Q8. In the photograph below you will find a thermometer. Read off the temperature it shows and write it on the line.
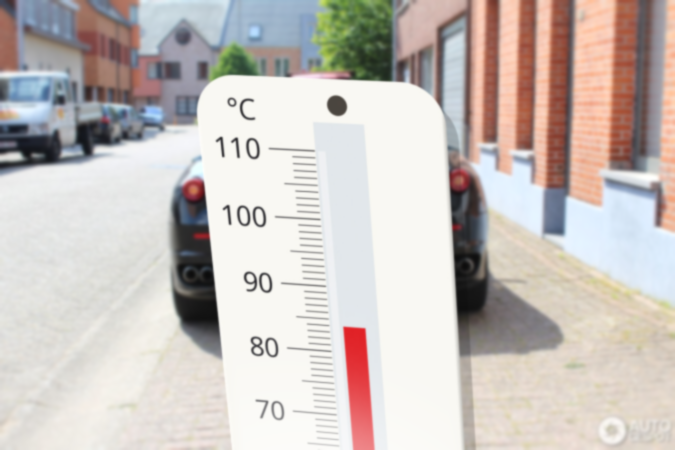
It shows 84 °C
